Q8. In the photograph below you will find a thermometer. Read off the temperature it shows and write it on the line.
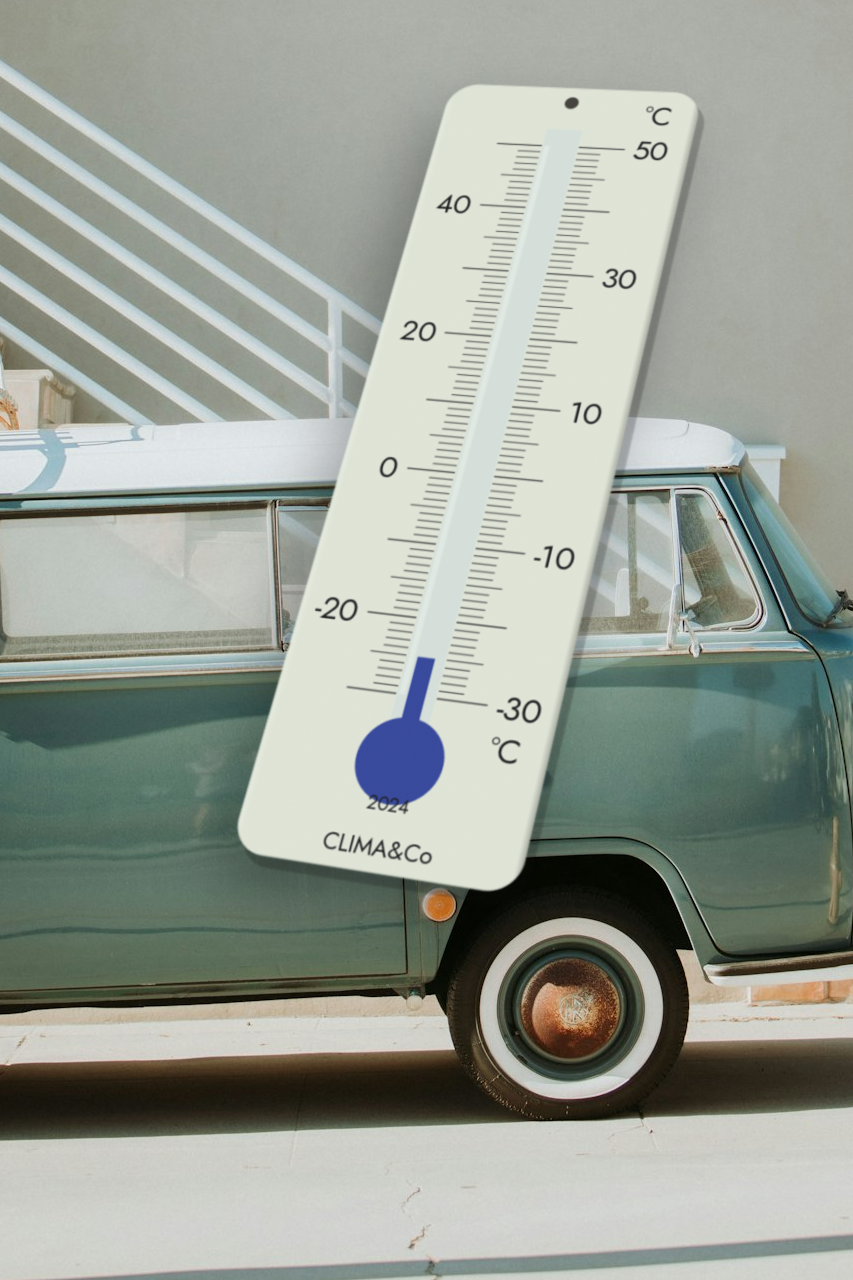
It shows -25 °C
